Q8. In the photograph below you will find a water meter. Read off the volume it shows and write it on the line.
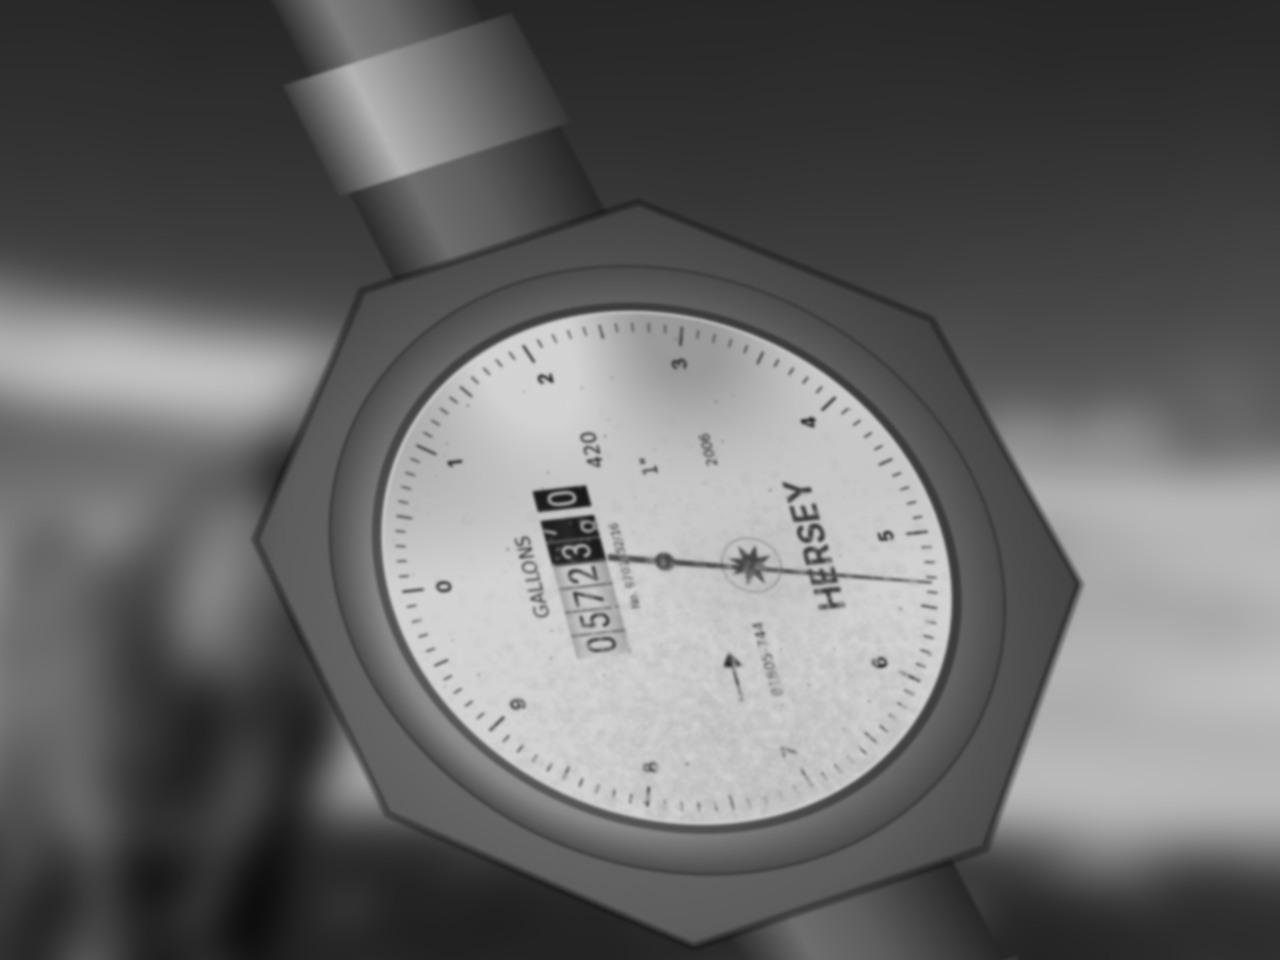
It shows 572375.3 gal
